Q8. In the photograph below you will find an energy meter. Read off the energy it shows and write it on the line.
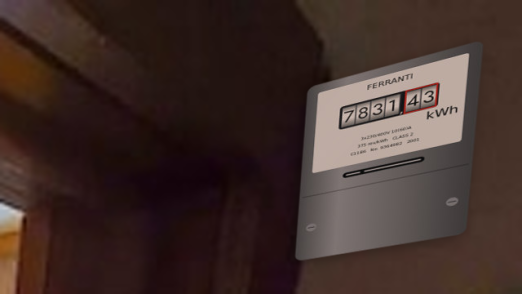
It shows 7831.43 kWh
